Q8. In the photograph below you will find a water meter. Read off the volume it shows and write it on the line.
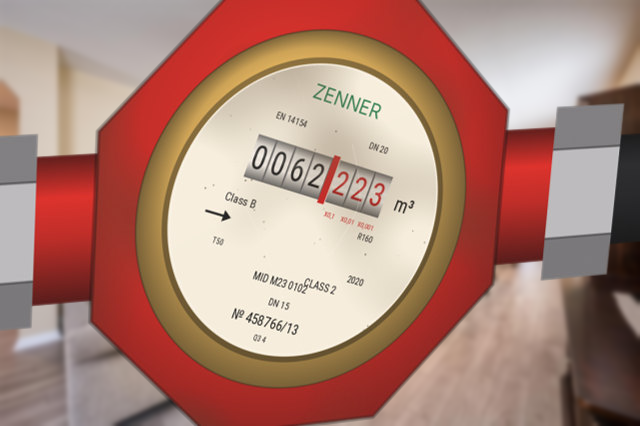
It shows 62.223 m³
